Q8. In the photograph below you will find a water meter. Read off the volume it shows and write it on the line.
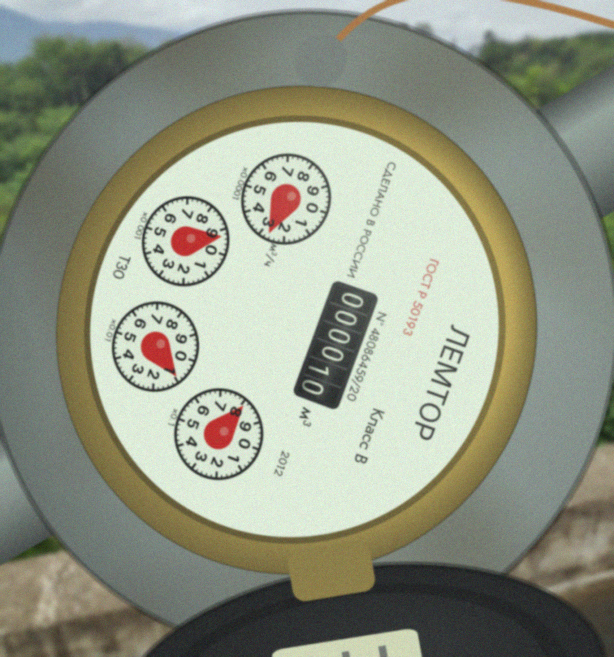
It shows 9.8092 m³
